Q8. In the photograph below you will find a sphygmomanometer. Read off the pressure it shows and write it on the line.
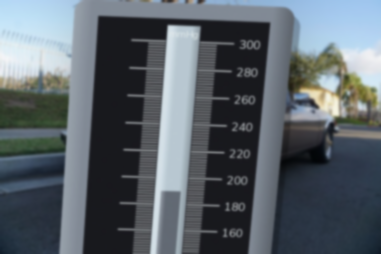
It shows 190 mmHg
